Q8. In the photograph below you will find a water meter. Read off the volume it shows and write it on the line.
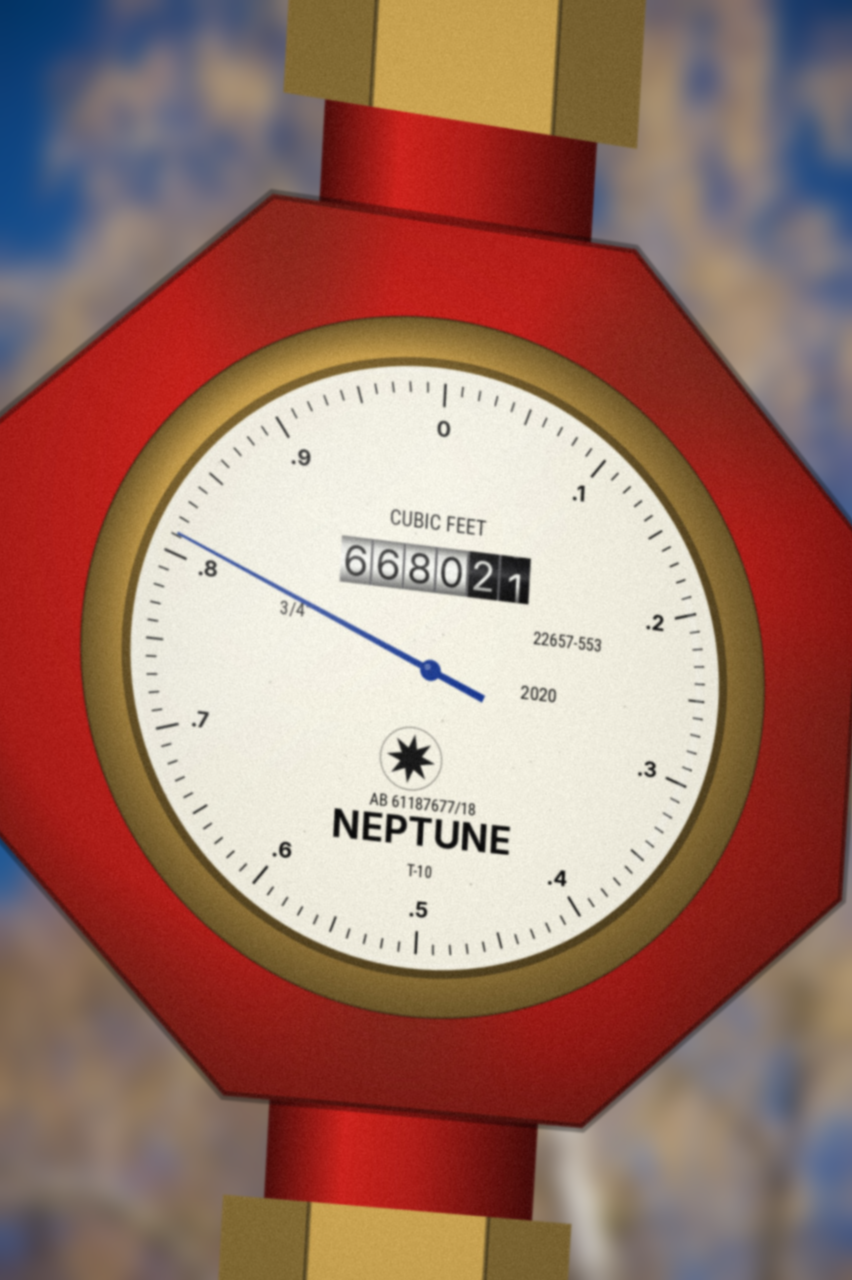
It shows 668020.81 ft³
